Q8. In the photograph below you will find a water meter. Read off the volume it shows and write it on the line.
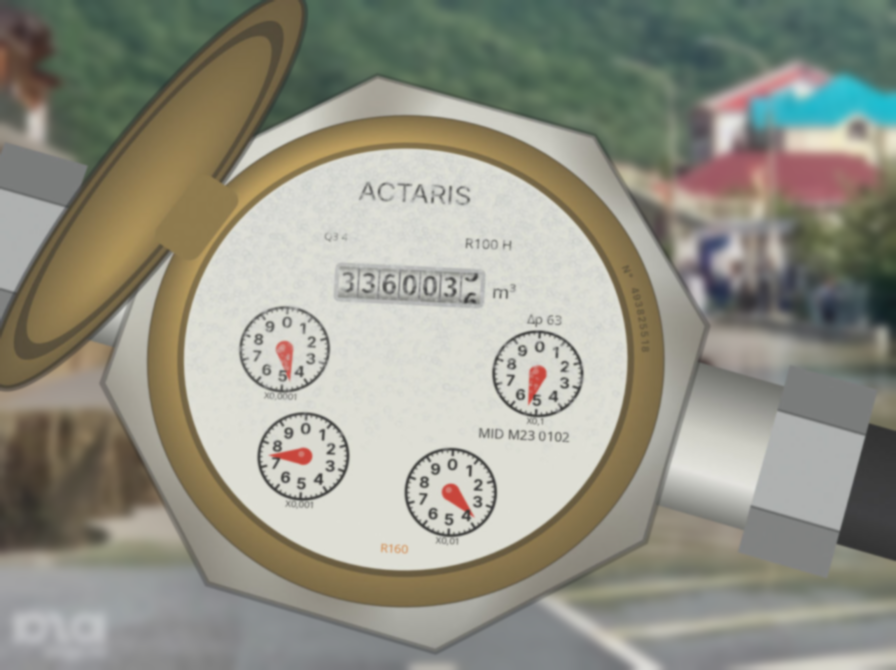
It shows 3360035.5374 m³
